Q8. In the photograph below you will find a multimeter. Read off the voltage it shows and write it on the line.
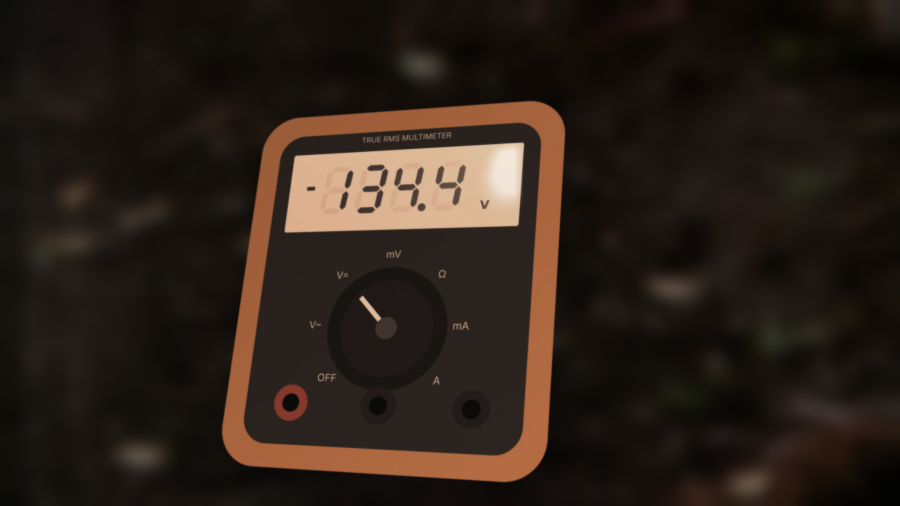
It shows -134.4 V
